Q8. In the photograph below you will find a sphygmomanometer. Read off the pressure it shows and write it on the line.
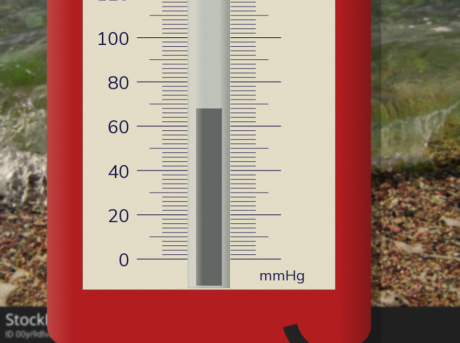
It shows 68 mmHg
